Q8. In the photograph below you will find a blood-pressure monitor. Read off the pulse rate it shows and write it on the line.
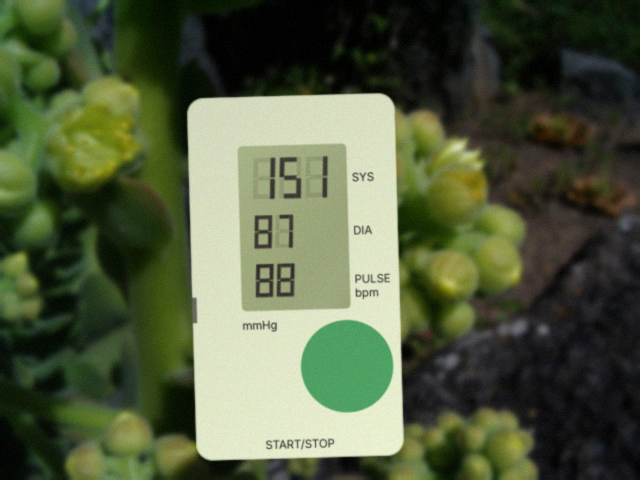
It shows 88 bpm
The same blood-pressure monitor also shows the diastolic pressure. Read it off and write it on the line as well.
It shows 87 mmHg
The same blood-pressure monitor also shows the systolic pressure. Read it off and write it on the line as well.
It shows 151 mmHg
